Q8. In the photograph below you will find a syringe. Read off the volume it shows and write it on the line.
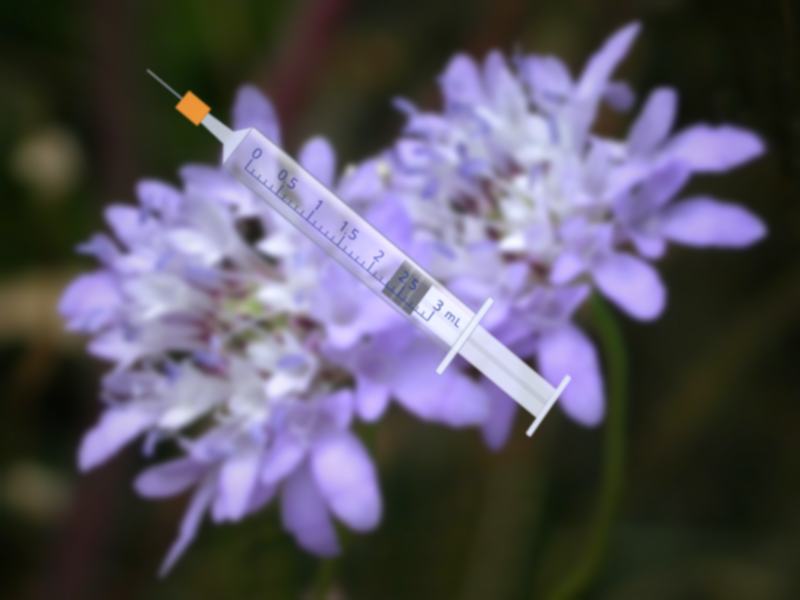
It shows 2.3 mL
